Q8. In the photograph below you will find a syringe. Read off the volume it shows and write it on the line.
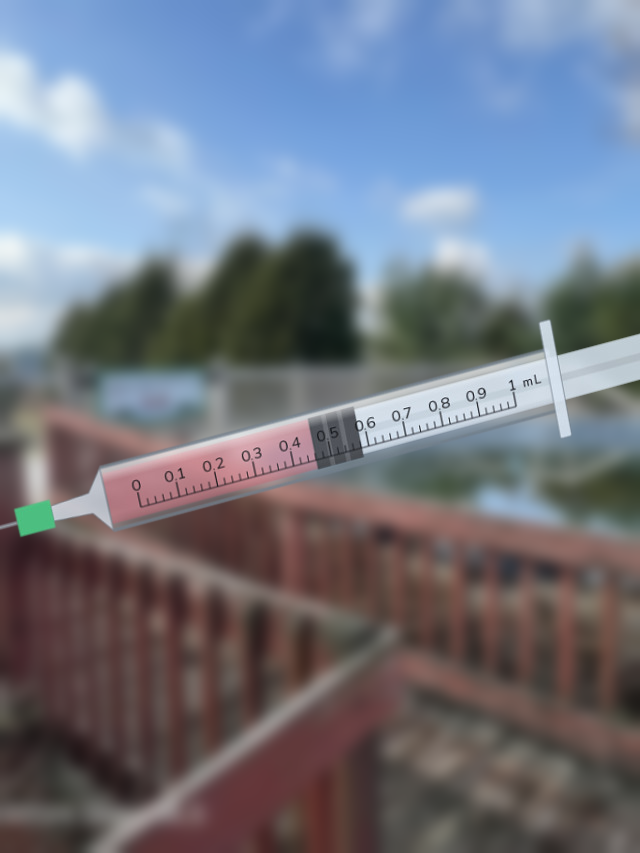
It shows 0.46 mL
